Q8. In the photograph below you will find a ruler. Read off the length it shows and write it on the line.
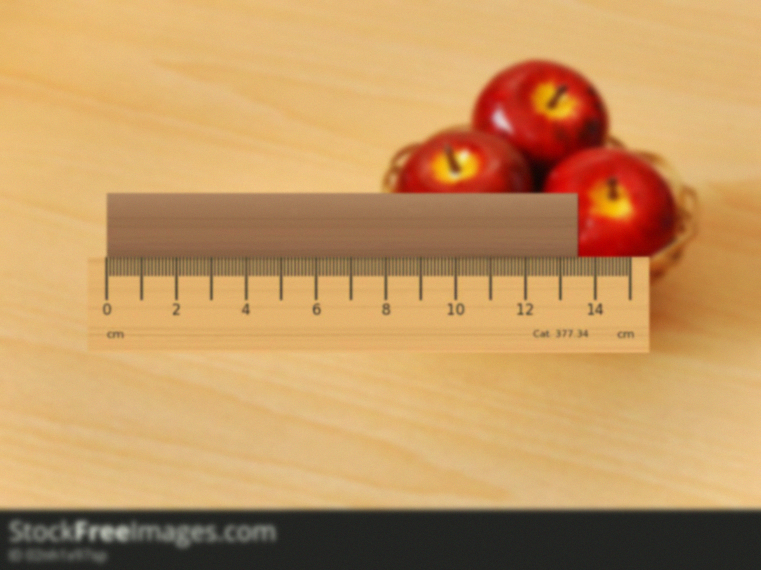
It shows 13.5 cm
